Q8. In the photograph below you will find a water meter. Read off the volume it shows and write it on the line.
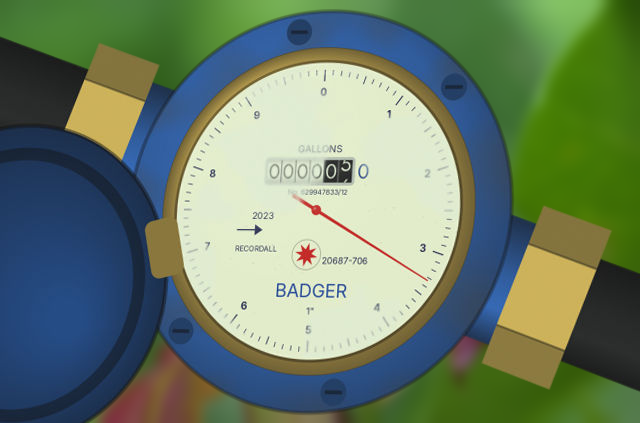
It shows 53.3 gal
